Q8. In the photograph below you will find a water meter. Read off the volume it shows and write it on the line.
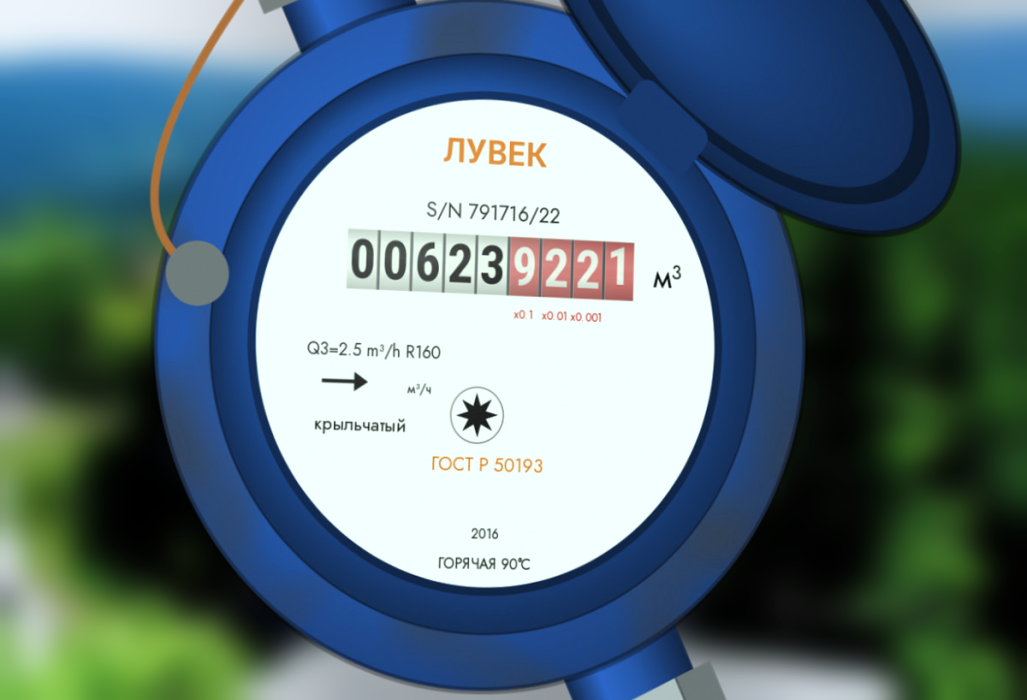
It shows 623.9221 m³
